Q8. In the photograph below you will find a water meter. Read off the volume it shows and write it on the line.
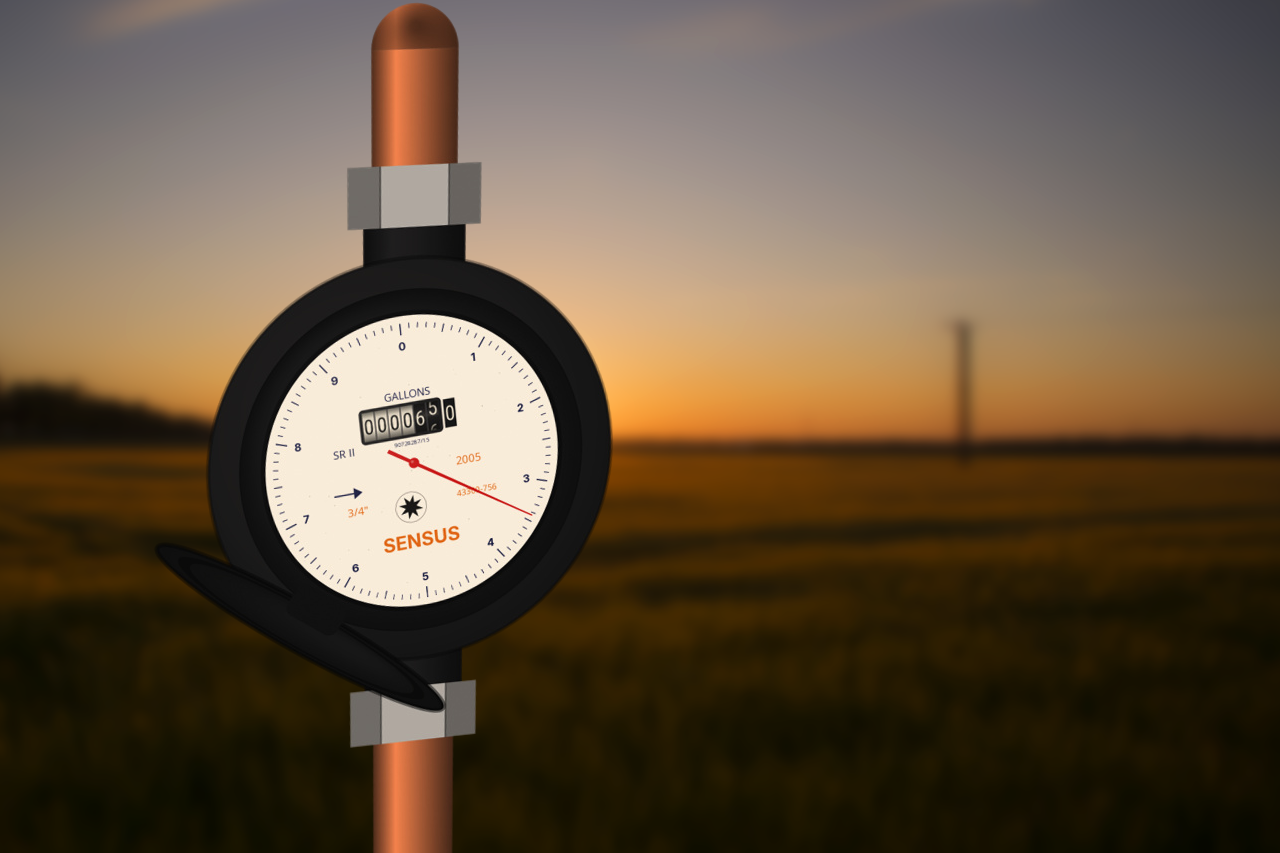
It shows 653.4 gal
